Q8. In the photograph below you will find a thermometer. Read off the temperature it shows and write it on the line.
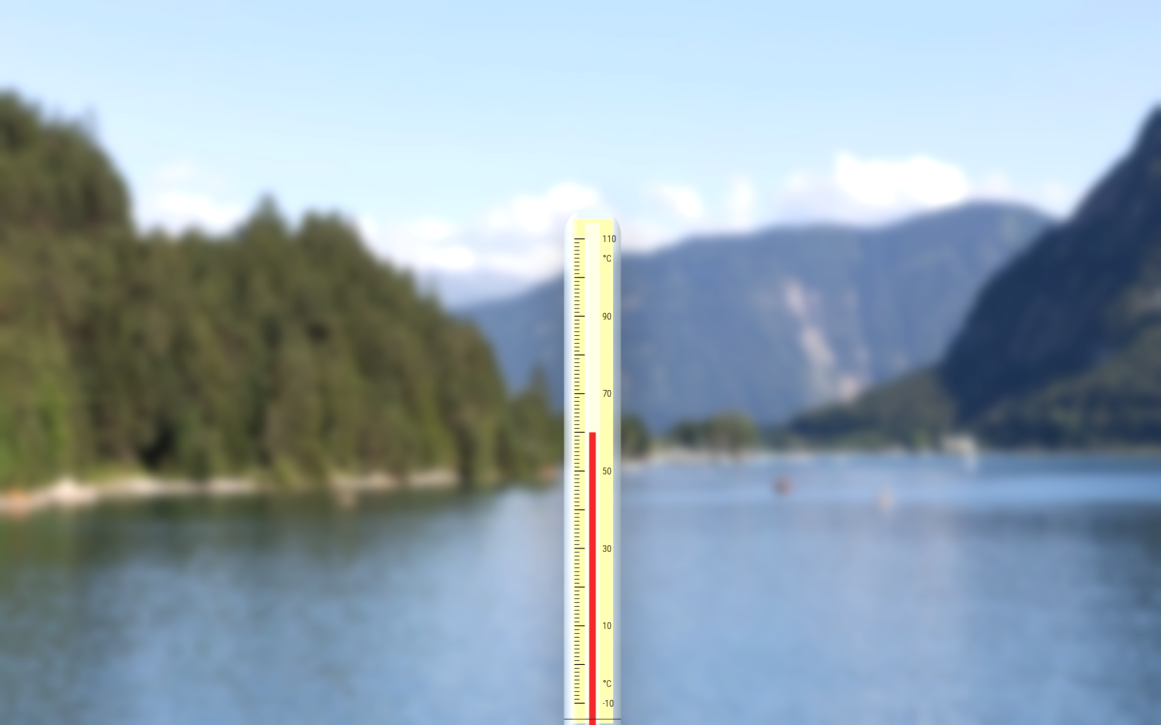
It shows 60 °C
